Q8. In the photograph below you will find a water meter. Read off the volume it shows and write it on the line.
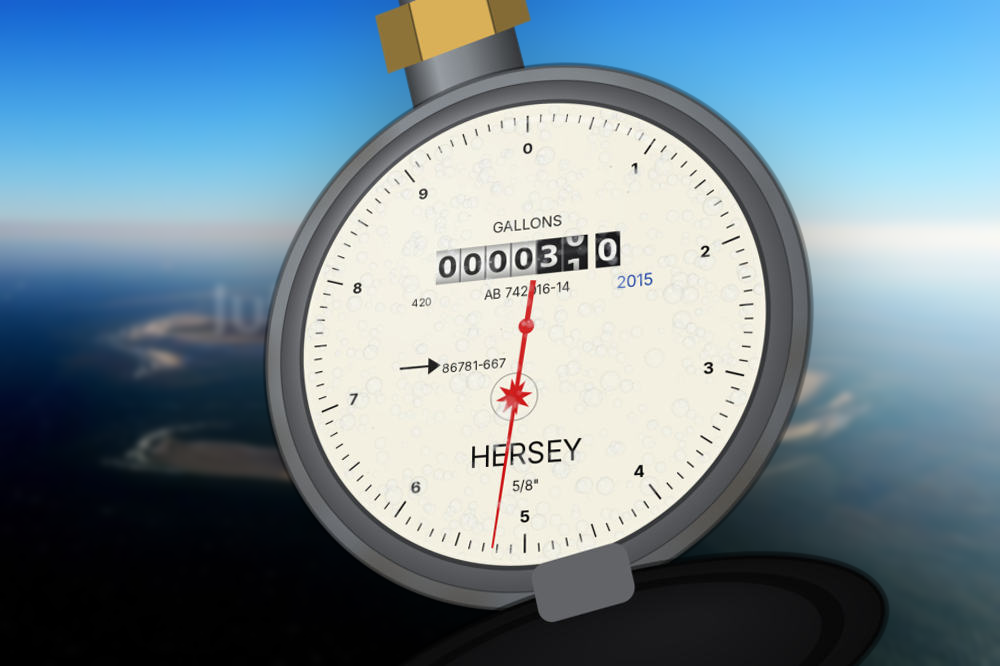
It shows 305.2 gal
